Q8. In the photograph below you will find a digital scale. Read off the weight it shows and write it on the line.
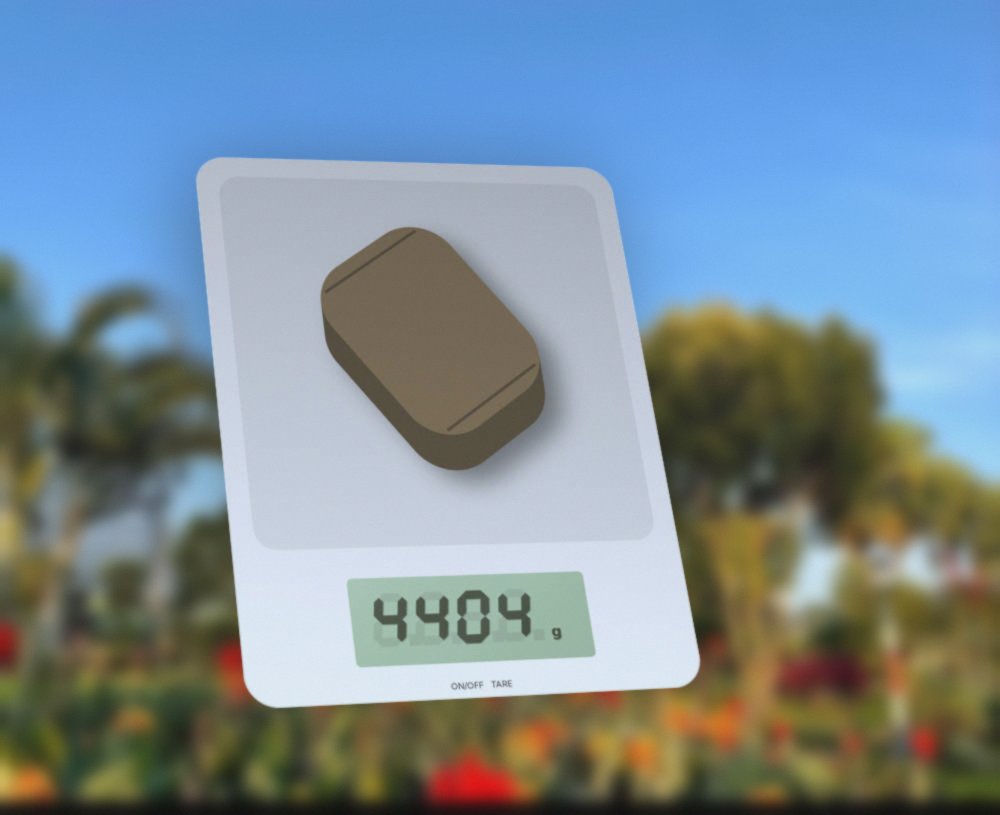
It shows 4404 g
